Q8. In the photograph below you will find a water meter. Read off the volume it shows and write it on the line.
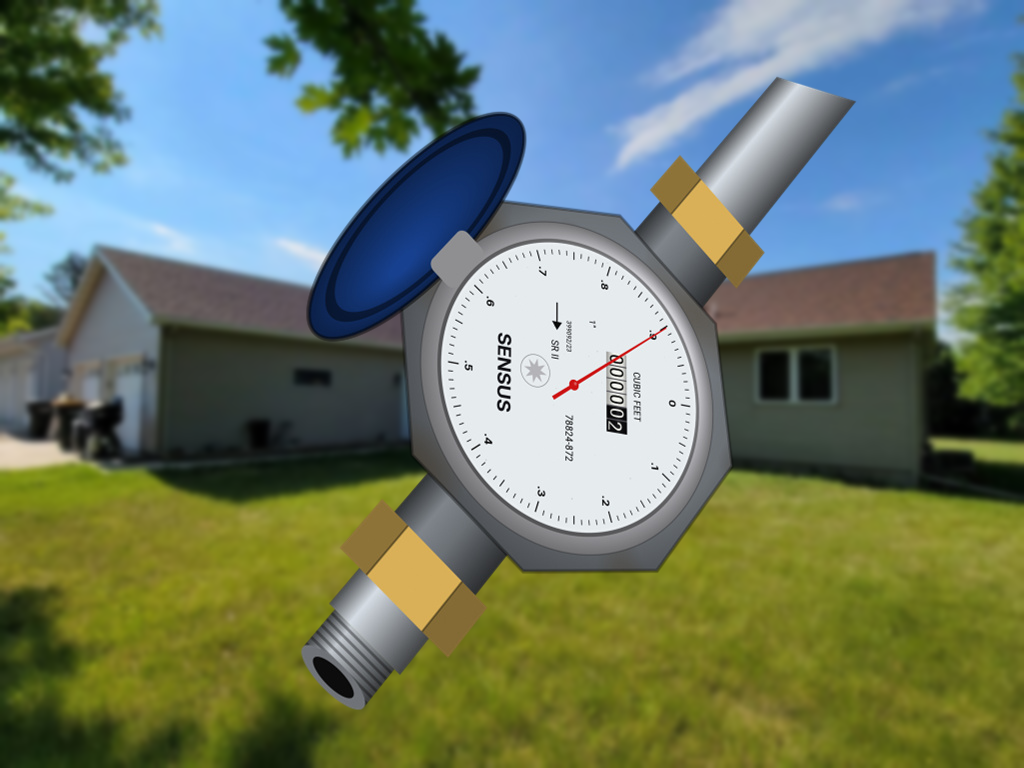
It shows 1.90 ft³
